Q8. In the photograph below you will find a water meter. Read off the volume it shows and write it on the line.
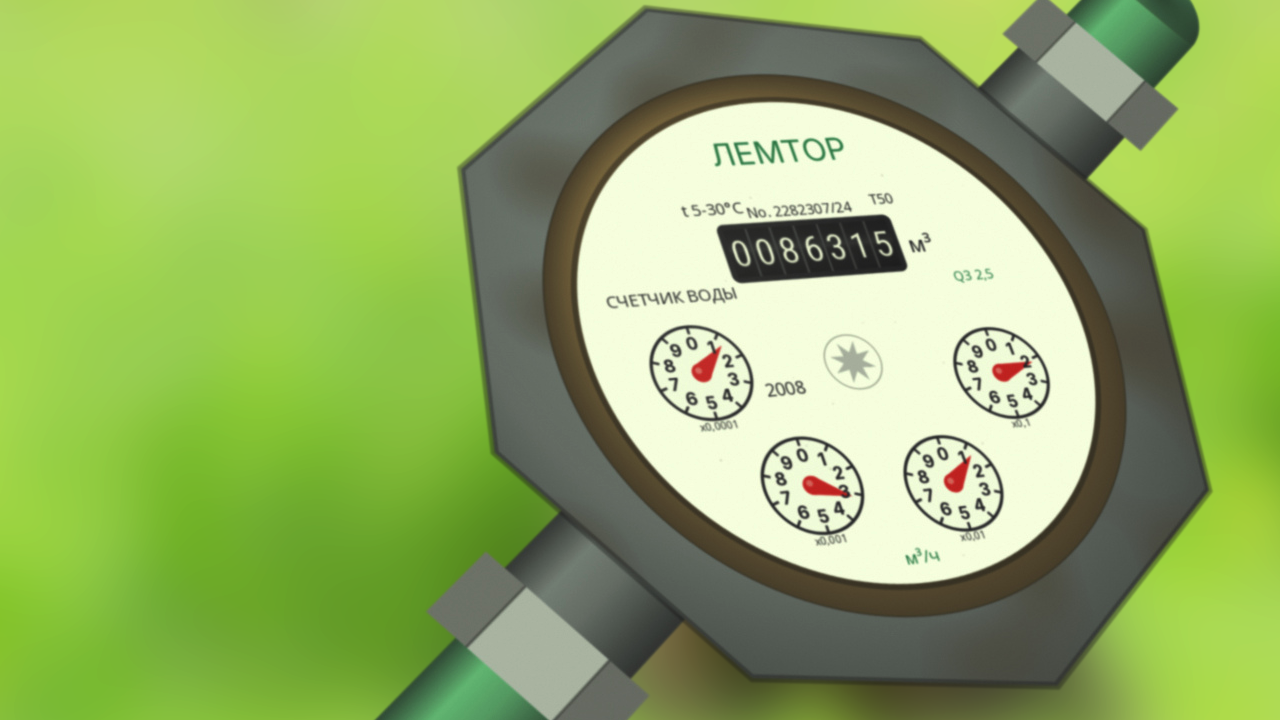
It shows 86315.2131 m³
